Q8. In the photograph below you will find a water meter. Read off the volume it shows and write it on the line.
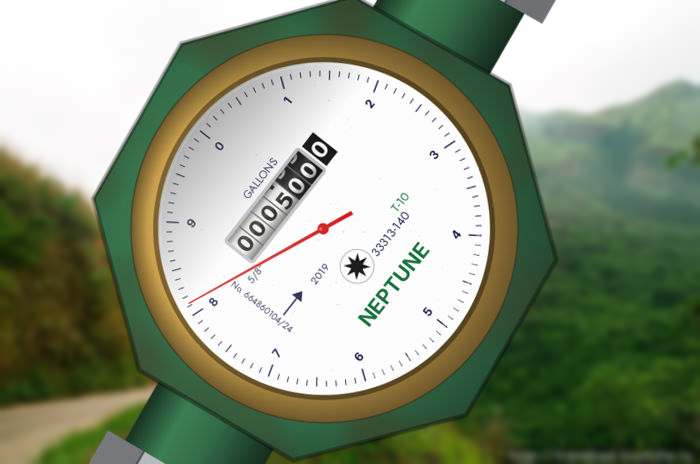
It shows 4998.1 gal
